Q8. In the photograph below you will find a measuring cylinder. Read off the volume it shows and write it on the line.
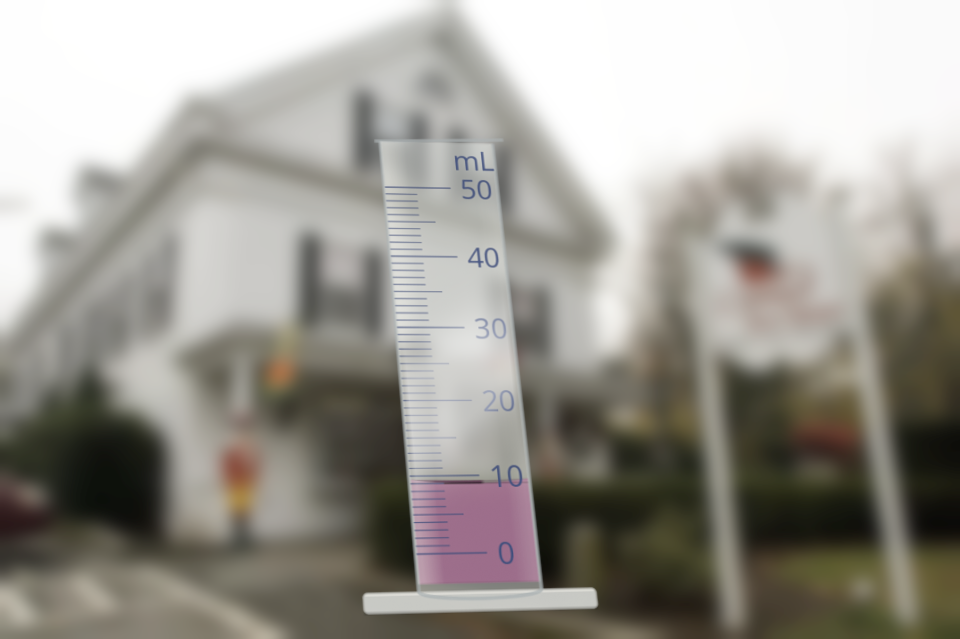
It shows 9 mL
